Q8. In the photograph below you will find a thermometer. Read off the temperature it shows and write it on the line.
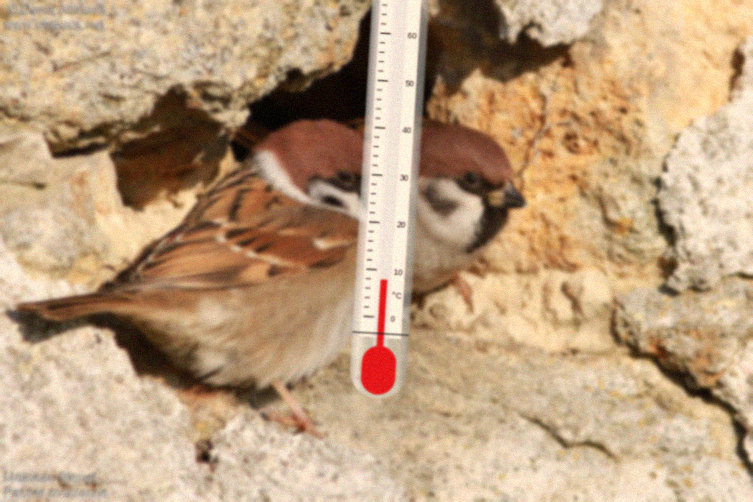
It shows 8 °C
